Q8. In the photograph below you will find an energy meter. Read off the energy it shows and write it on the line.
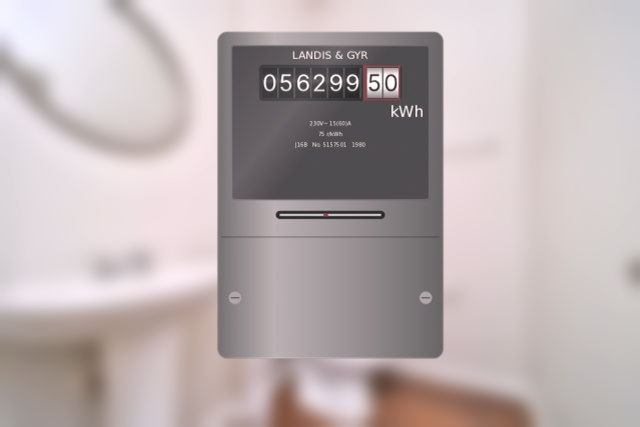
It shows 56299.50 kWh
